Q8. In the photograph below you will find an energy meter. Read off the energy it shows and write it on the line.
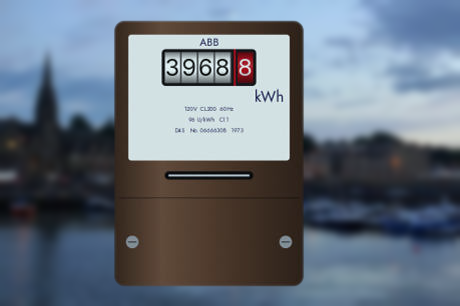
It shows 3968.8 kWh
